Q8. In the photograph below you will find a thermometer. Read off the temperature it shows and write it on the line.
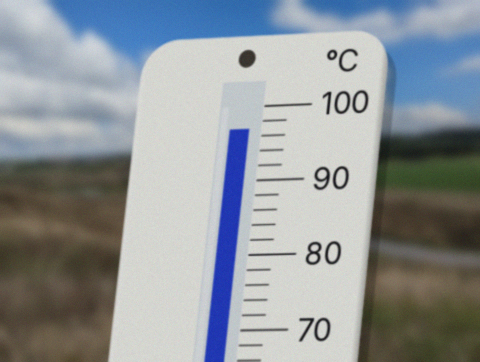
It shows 97 °C
